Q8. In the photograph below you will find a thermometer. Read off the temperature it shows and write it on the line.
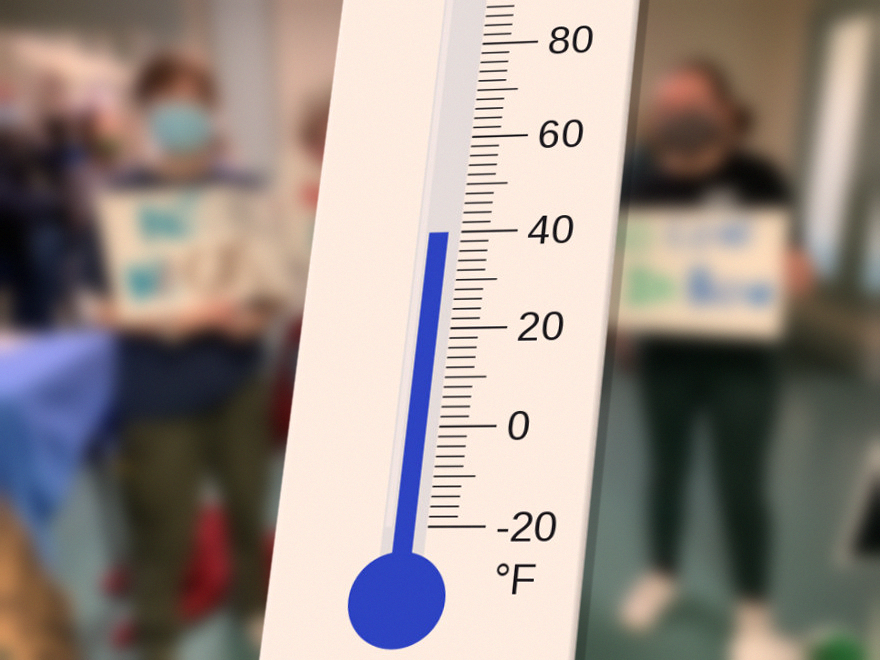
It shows 40 °F
